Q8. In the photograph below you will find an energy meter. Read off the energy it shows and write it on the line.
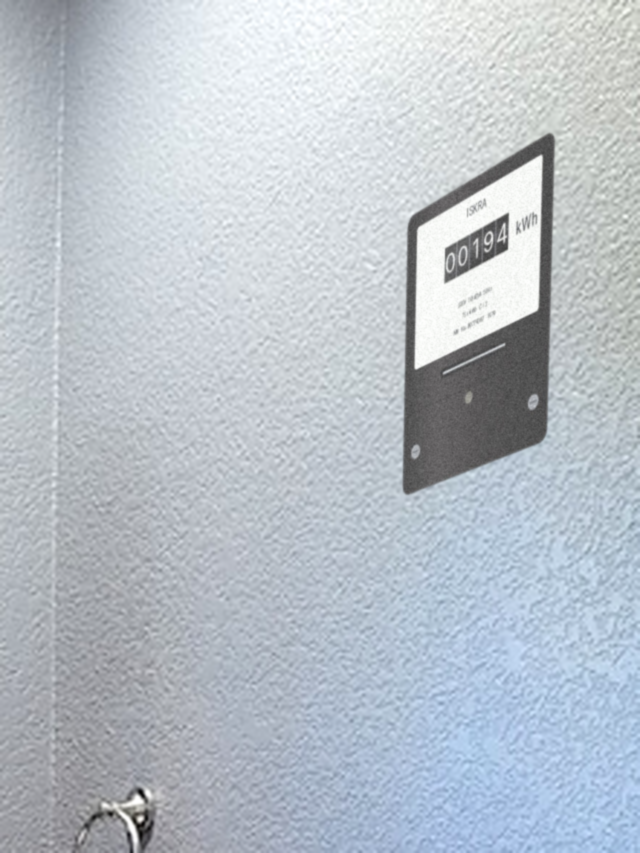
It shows 194 kWh
